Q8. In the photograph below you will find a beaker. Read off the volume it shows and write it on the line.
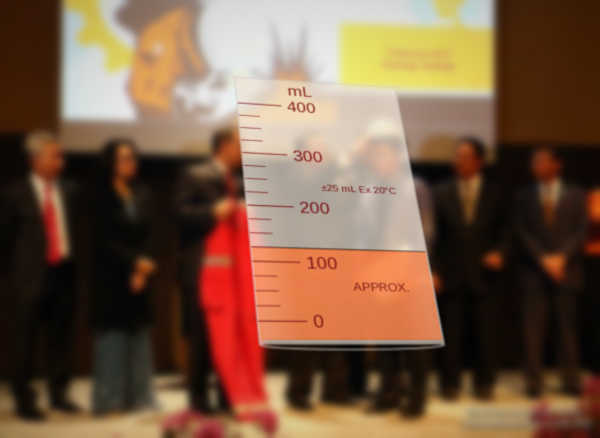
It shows 125 mL
